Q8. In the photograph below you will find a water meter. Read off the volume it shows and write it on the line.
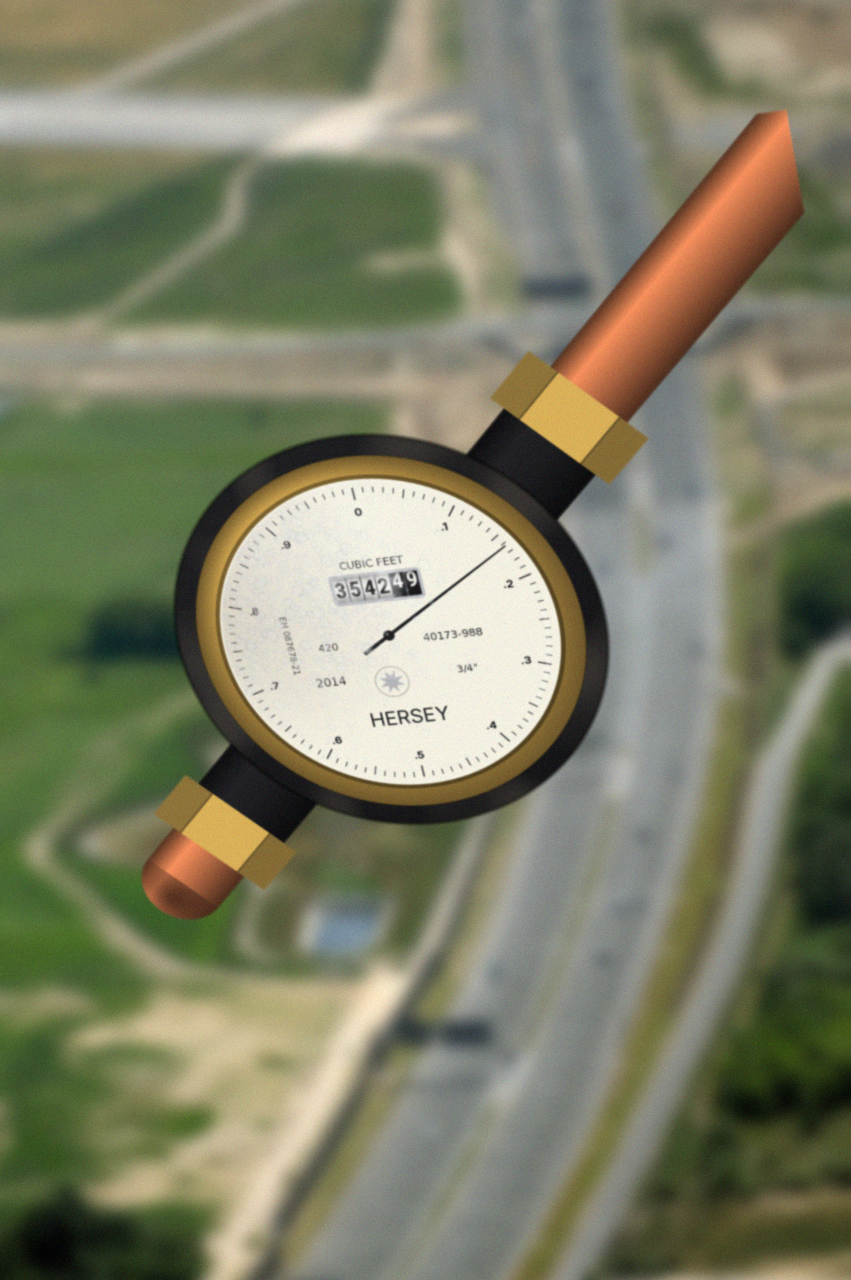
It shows 354249.16 ft³
